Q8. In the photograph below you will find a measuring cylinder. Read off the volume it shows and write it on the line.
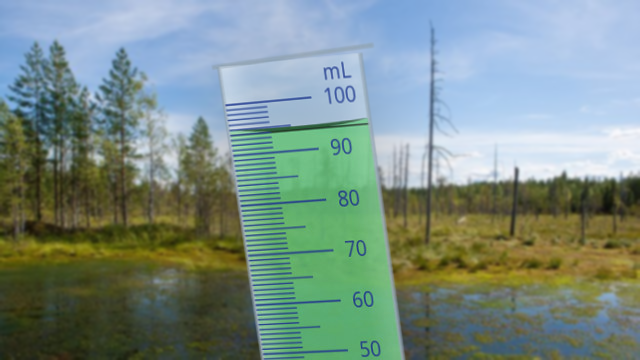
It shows 94 mL
